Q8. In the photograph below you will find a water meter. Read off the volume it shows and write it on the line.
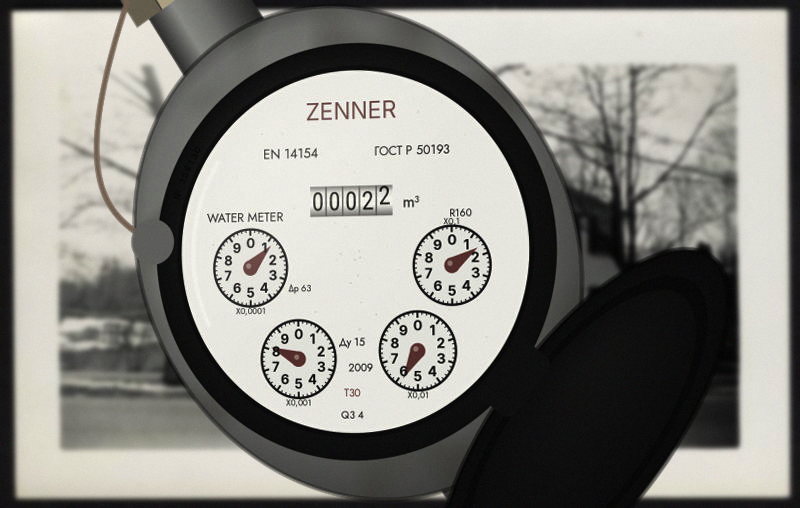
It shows 22.1581 m³
